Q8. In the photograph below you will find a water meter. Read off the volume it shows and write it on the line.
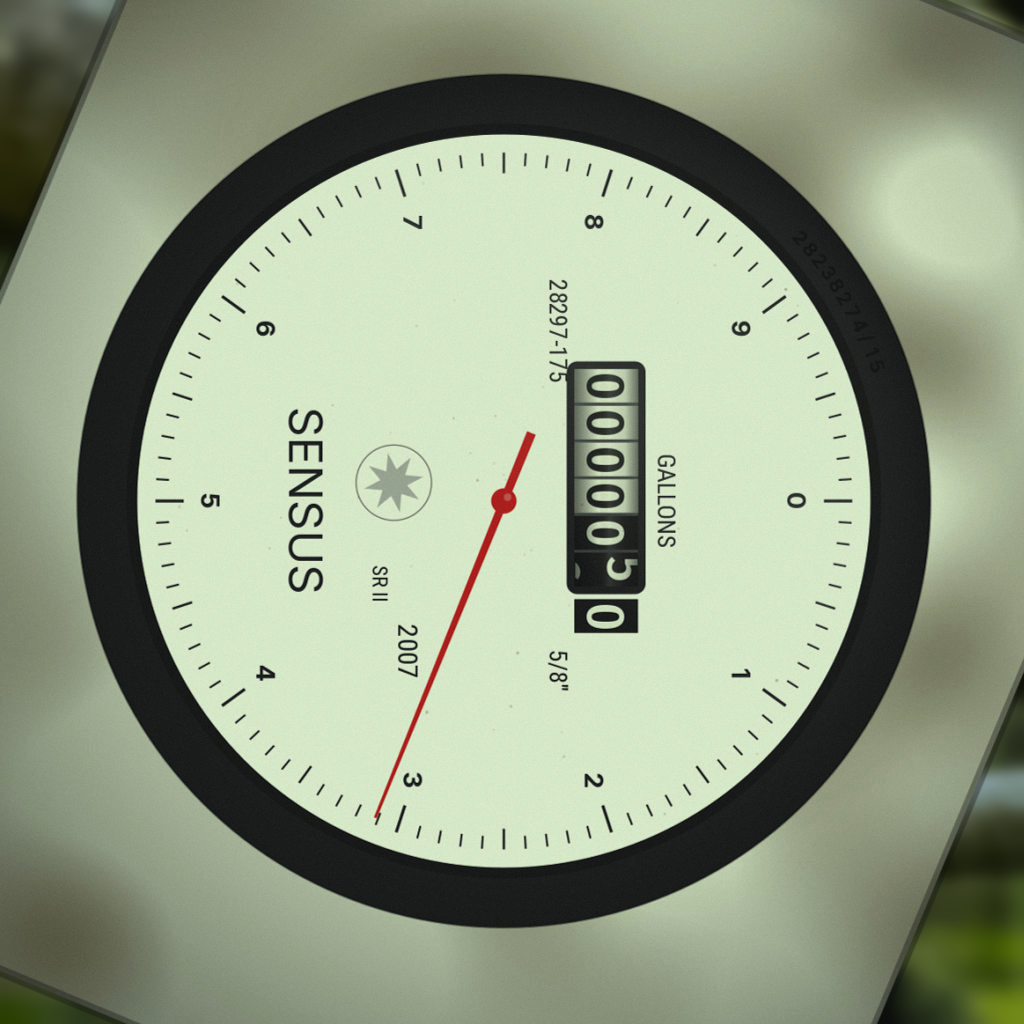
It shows 53.1 gal
